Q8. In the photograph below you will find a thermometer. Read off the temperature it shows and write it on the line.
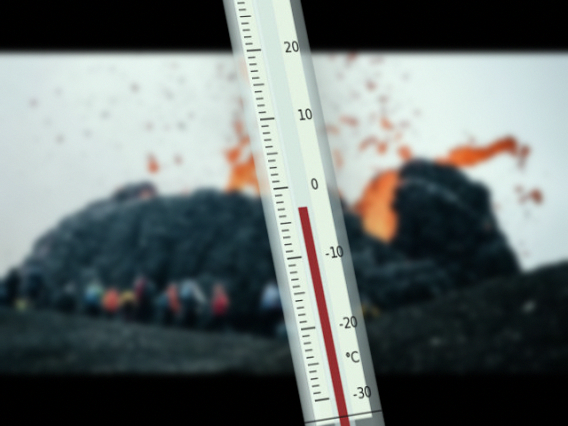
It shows -3 °C
